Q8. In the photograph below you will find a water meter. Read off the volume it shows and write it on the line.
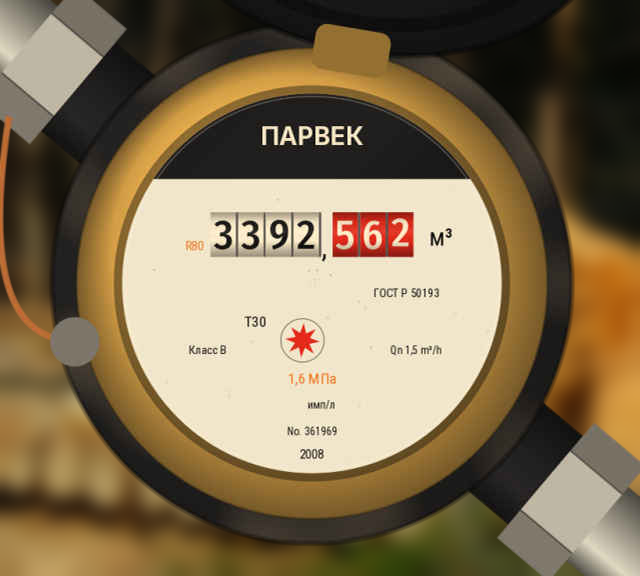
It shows 3392.562 m³
